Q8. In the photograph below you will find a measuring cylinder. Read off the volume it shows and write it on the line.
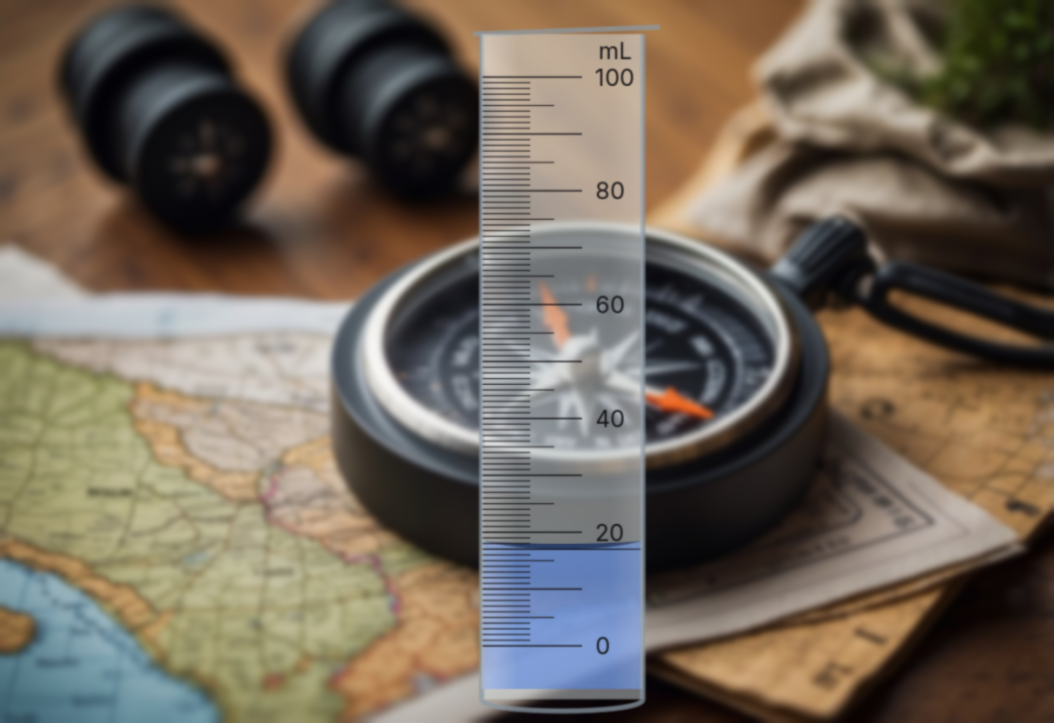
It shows 17 mL
